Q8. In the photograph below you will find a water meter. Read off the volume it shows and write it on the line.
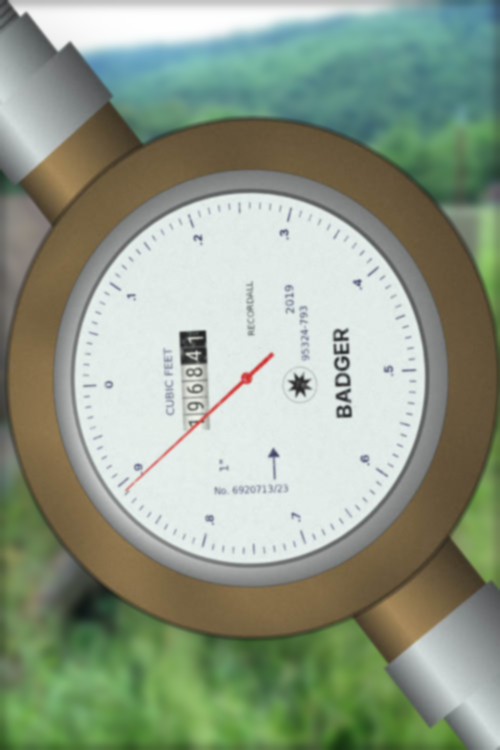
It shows 196840.89 ft³
